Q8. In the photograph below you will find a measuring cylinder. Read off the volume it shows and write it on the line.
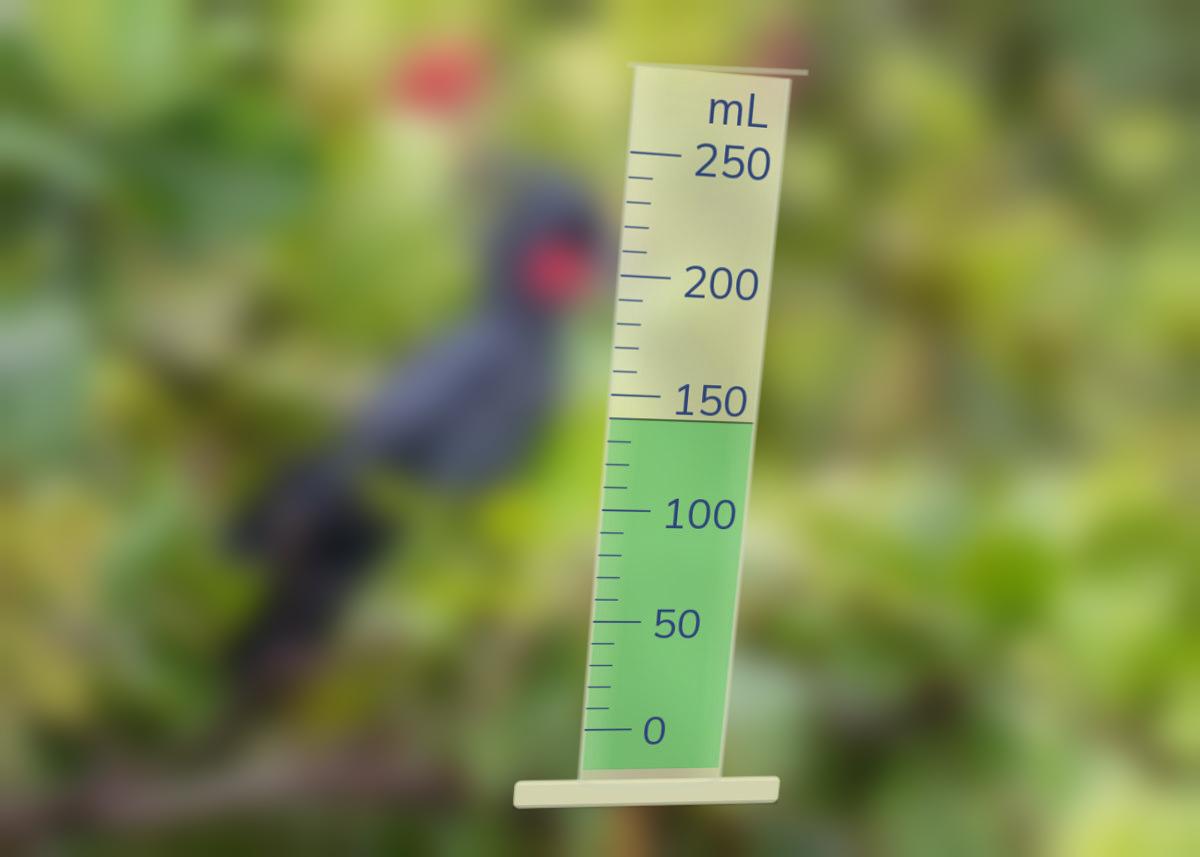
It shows 140 mL
